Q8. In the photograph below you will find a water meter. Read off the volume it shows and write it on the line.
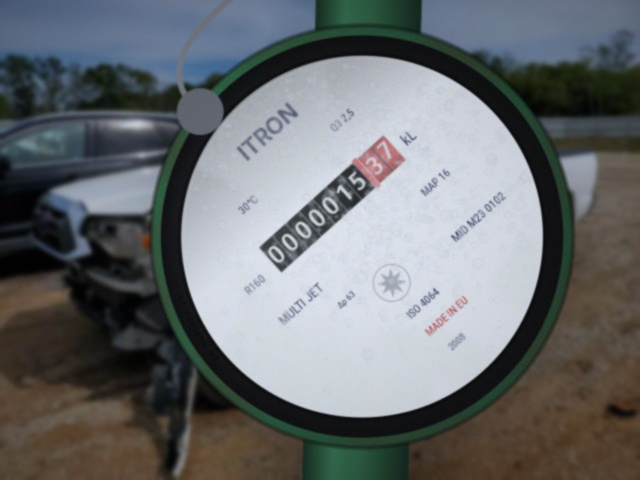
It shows 15.37 kL
